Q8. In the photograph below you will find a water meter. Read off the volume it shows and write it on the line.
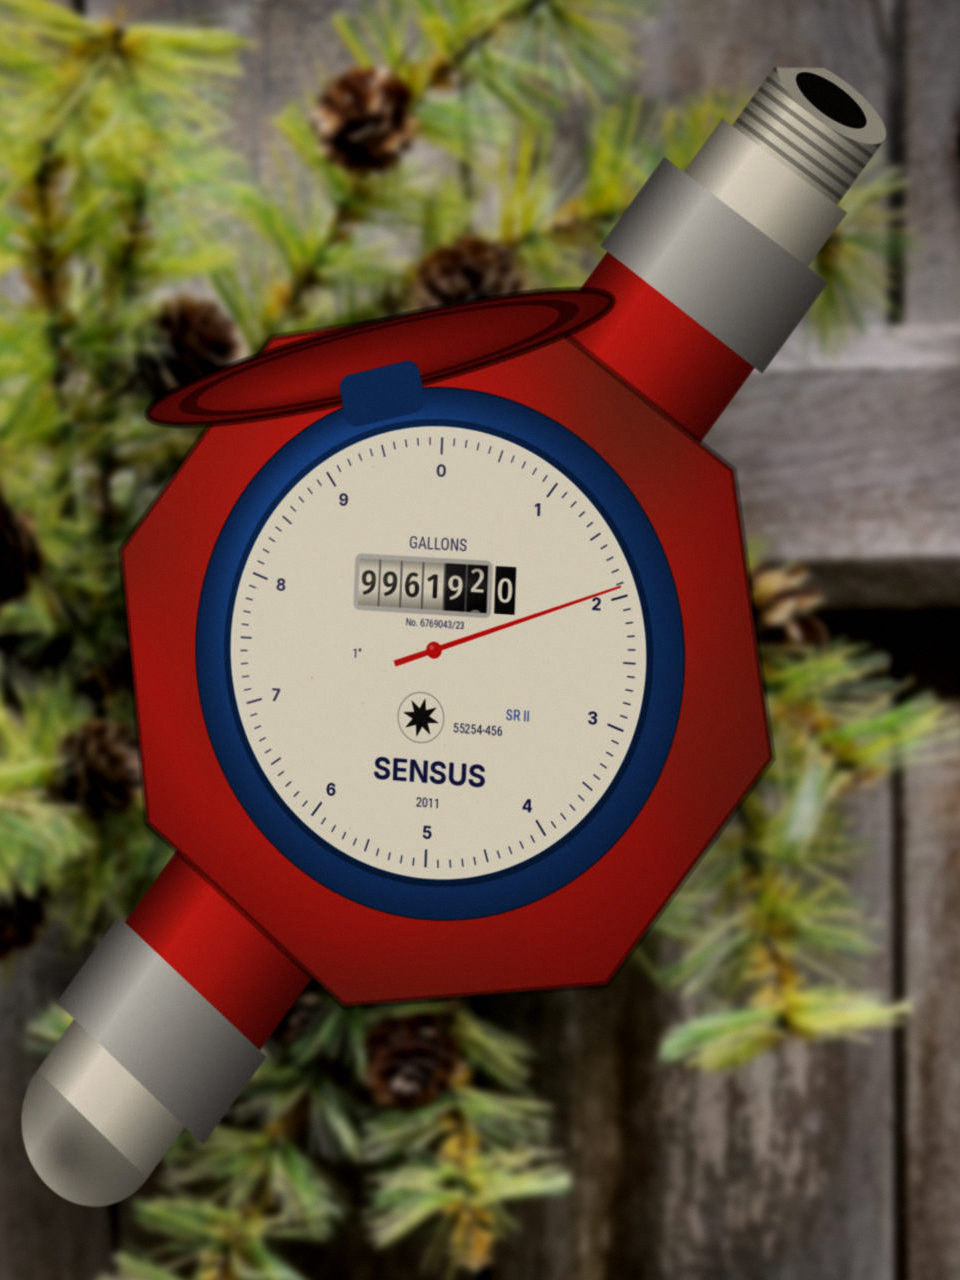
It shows 9961921.9 gal
